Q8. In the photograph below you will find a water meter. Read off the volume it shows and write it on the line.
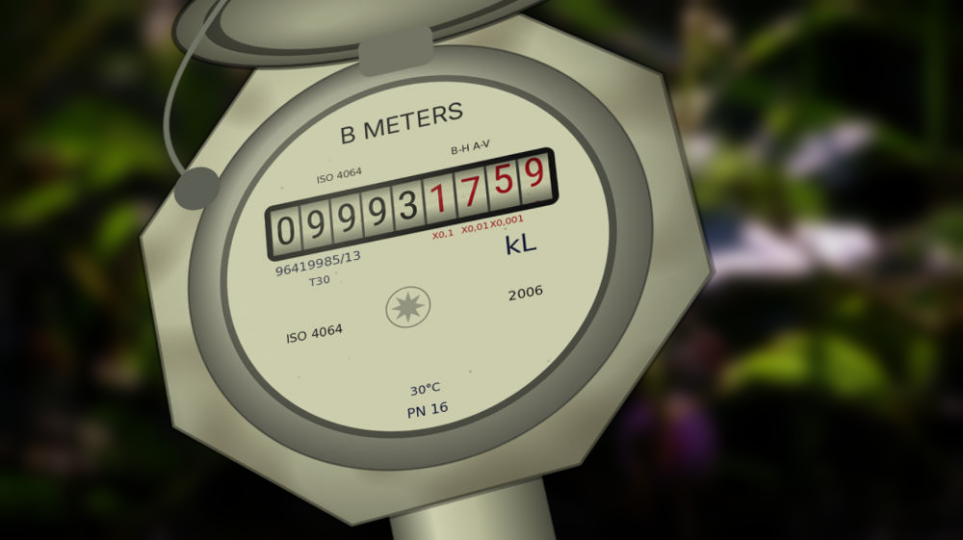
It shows 9993.1759 kL
